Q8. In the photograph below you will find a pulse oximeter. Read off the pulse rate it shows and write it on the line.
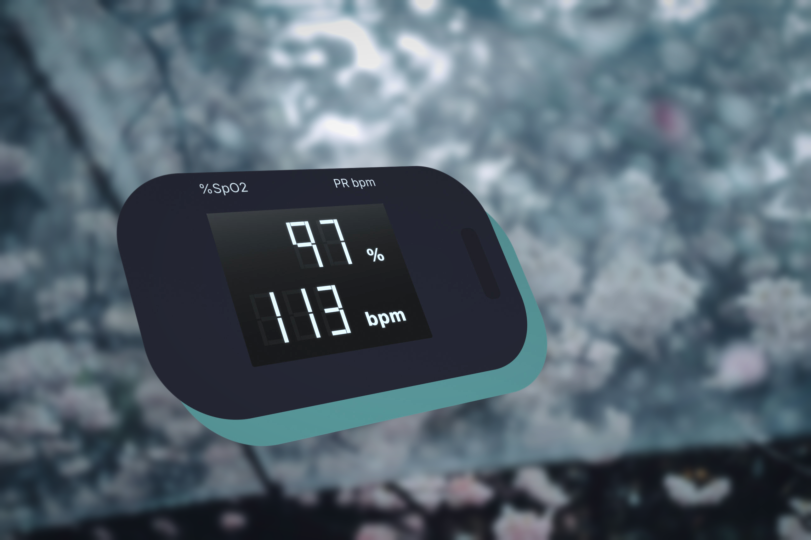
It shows 113 bpm
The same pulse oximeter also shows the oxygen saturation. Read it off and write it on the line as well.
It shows 97 %
